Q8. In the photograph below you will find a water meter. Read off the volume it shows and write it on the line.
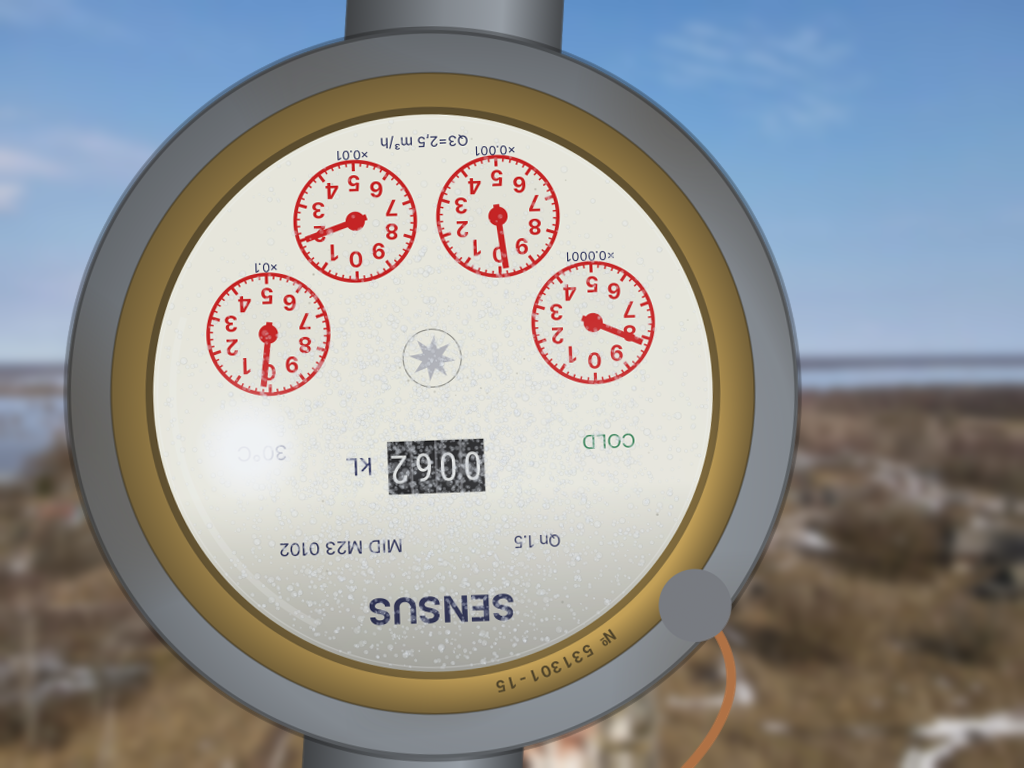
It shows 62.0198 kL
